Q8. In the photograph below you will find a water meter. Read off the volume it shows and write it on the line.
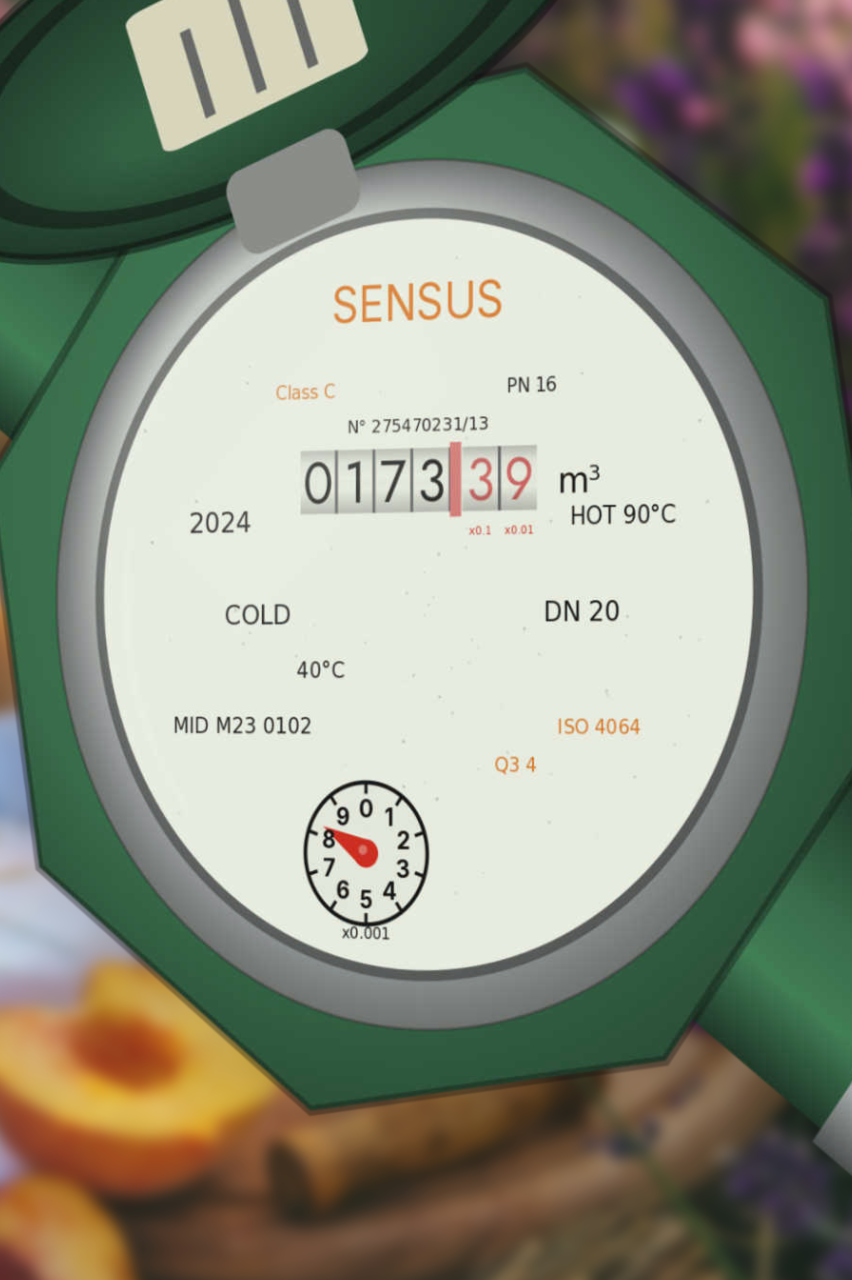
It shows 173.398 m³
